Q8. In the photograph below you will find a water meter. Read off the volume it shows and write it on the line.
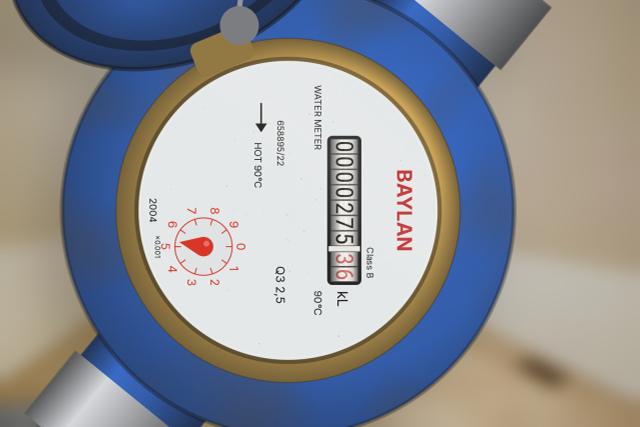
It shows 275.365 kL
